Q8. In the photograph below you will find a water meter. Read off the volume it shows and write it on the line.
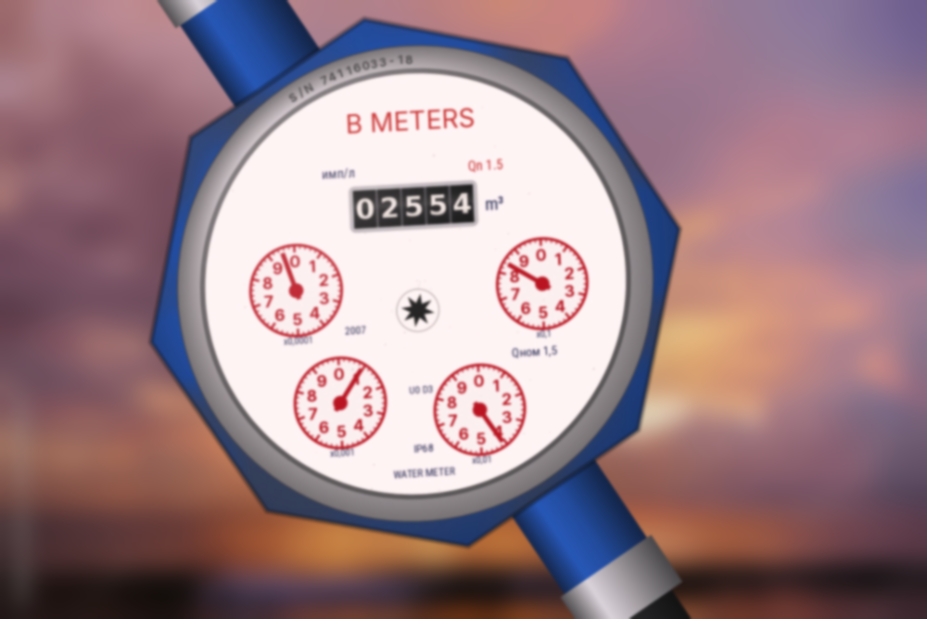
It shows 2554.8409 m³
